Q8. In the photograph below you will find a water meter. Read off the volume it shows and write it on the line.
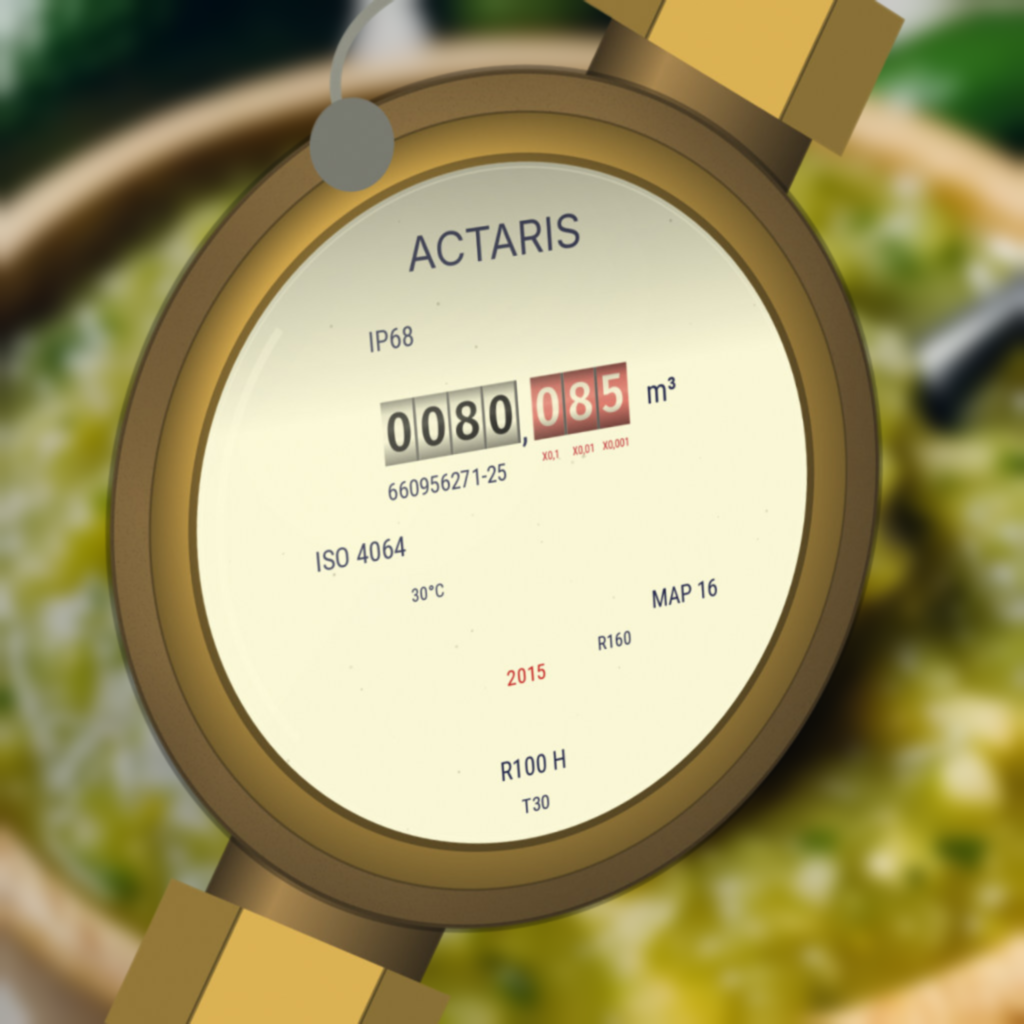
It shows 80.085 m³
